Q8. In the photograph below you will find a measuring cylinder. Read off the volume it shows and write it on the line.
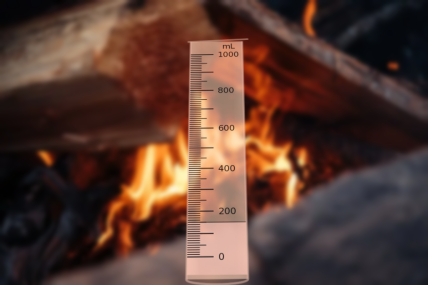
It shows 150 mL
